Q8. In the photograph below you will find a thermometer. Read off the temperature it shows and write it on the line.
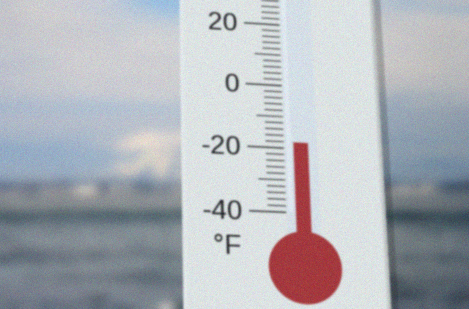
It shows -18 °F
